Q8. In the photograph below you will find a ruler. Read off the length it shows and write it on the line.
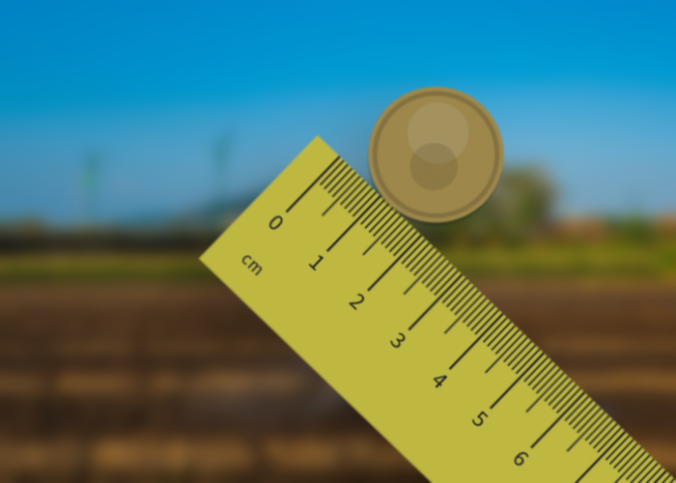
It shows 2.4 cm
